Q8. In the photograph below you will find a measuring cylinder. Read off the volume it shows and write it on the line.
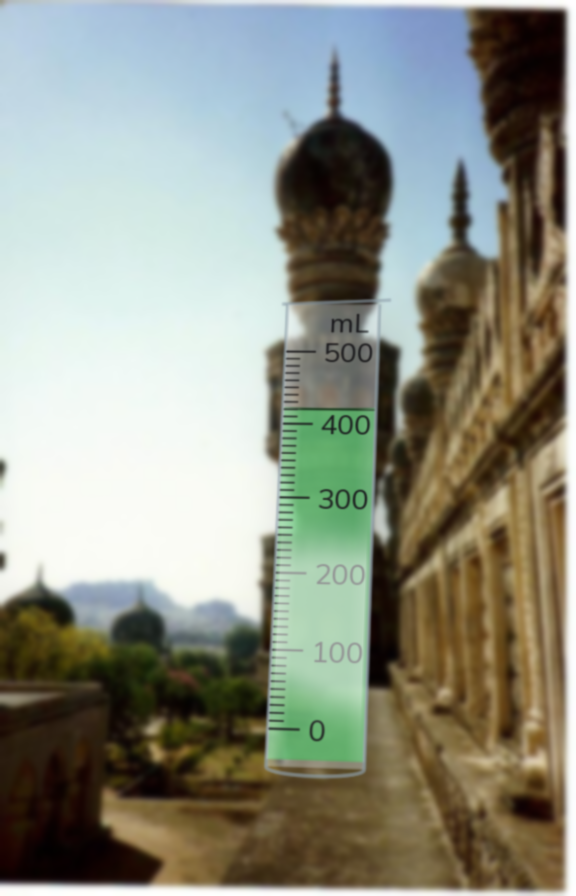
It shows 420 mL
